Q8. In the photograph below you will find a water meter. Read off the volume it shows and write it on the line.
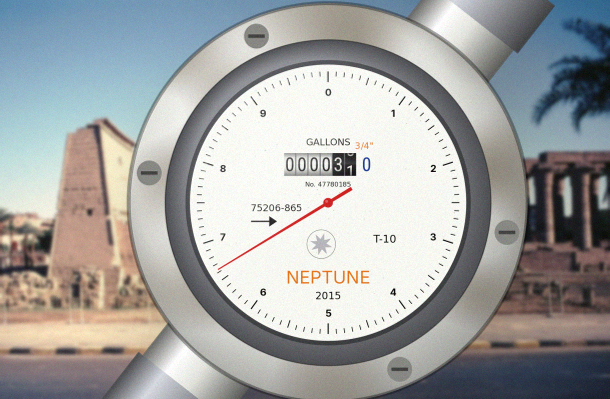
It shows 306.6 gal
